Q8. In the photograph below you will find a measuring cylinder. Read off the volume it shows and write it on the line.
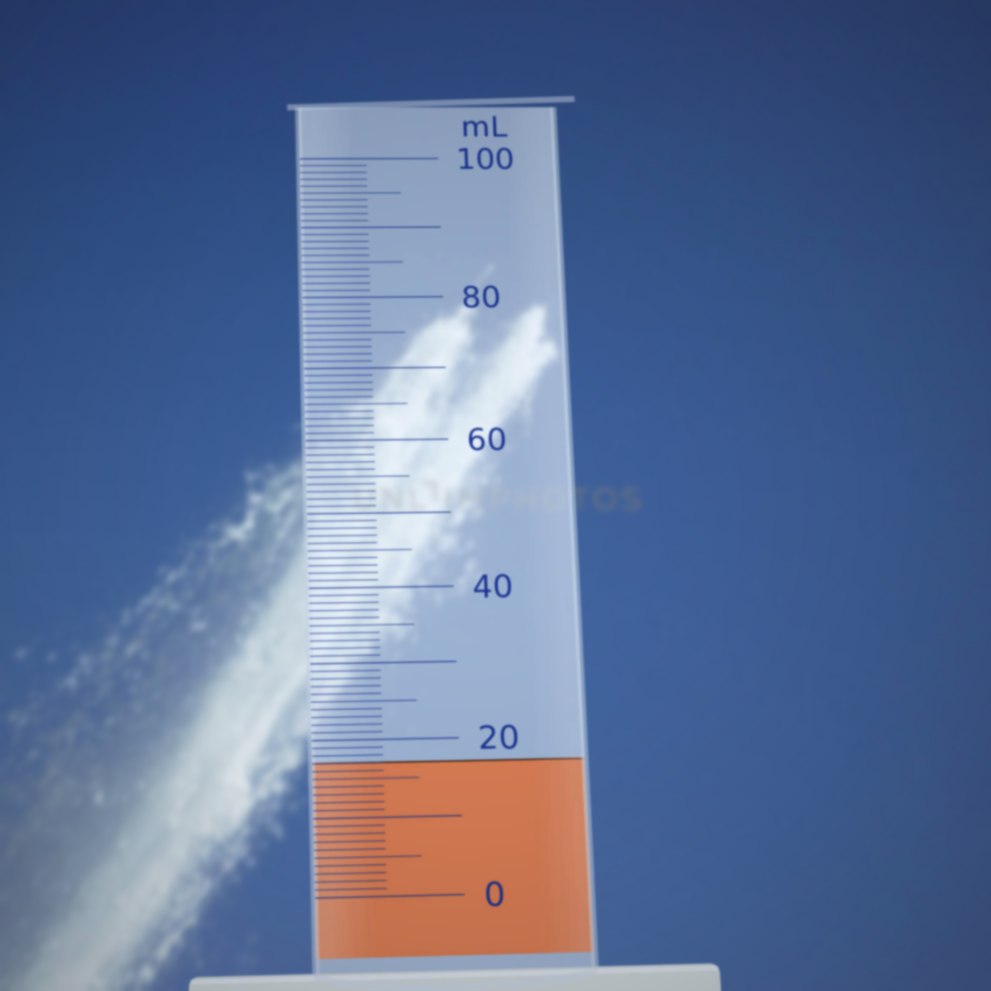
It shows 17 mL
